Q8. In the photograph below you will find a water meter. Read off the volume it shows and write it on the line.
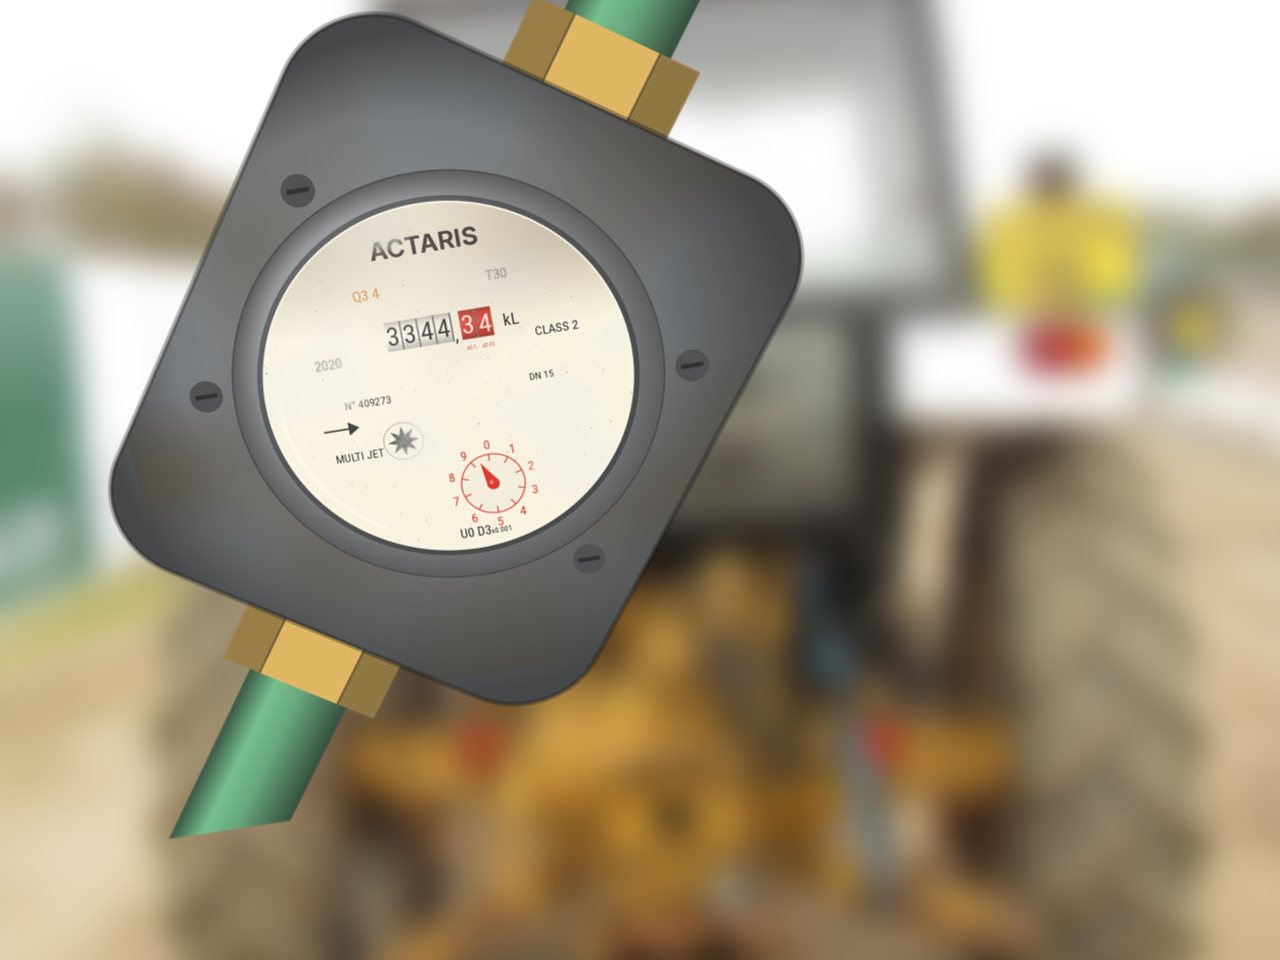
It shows 3344.339 kL
